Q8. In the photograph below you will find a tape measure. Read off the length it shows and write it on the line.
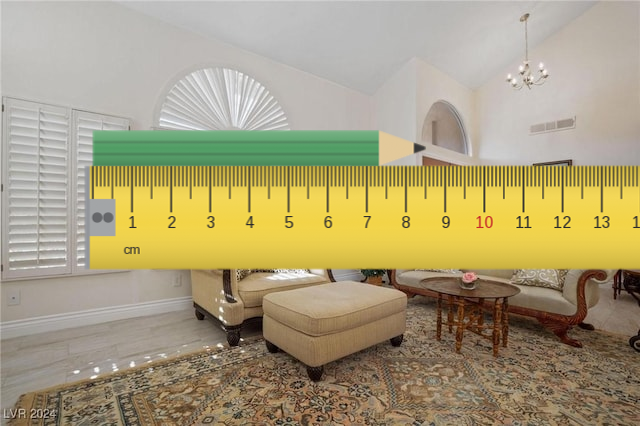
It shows 8.5 cm
